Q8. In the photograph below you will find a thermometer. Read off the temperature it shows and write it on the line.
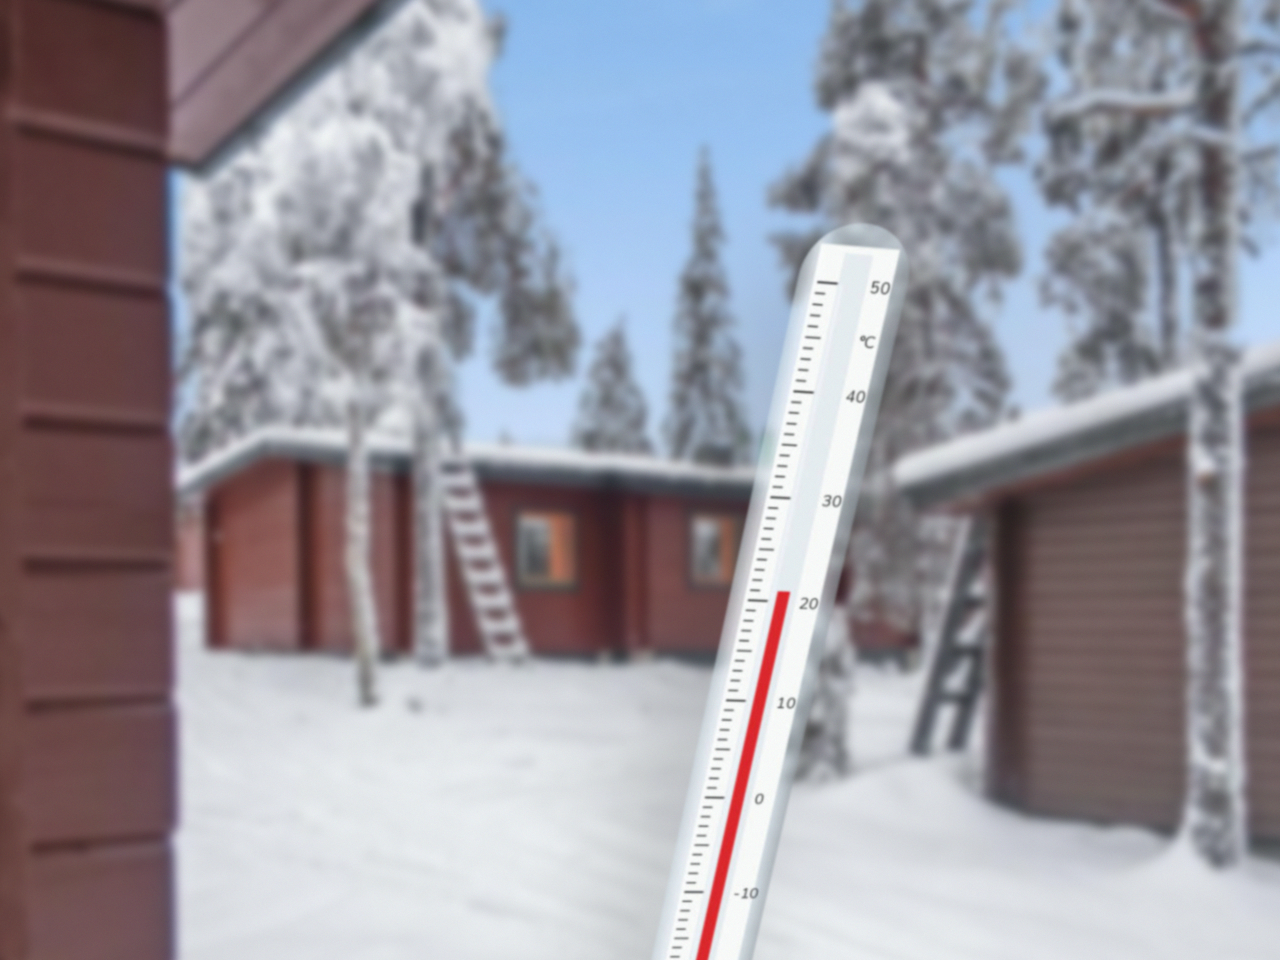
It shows 21 °C
